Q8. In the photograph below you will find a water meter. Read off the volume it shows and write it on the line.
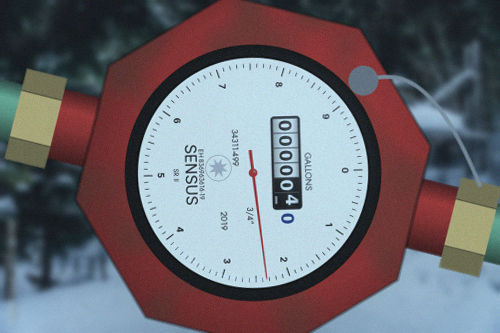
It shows 42.3 gal
